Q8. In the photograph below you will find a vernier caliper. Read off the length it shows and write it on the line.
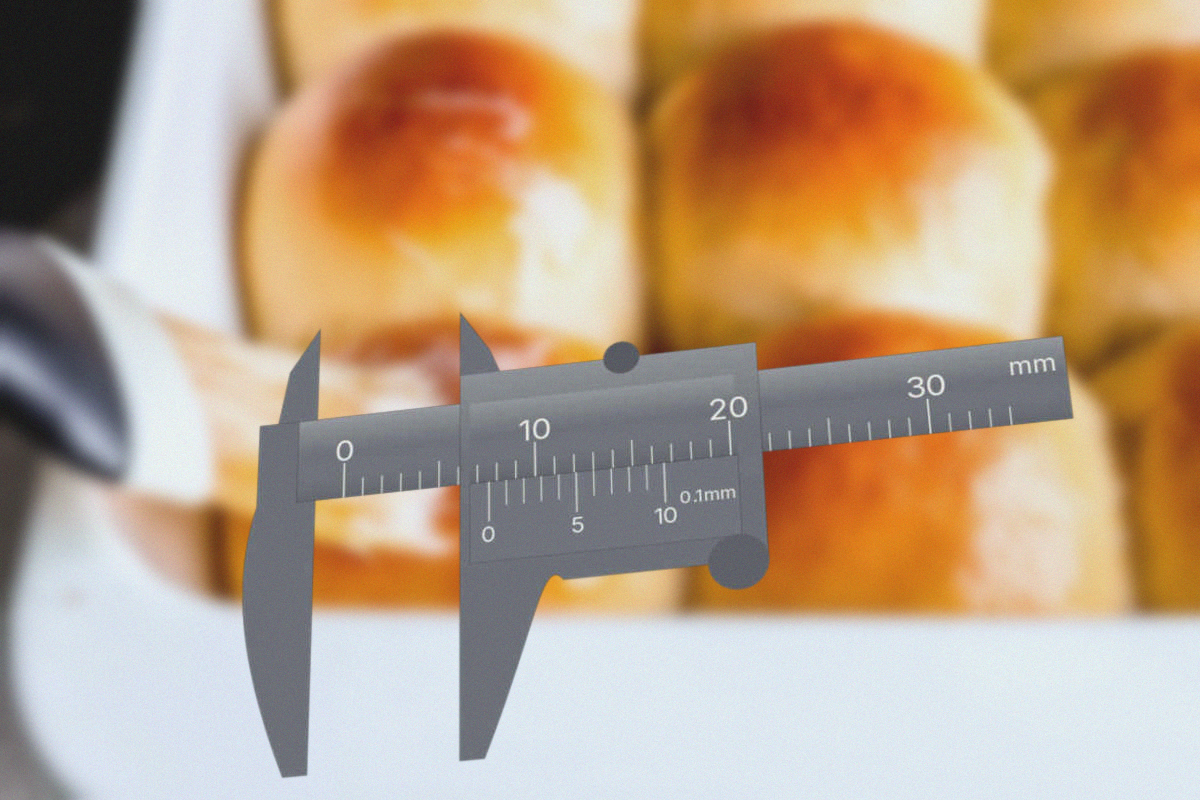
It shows 7.6 mm
